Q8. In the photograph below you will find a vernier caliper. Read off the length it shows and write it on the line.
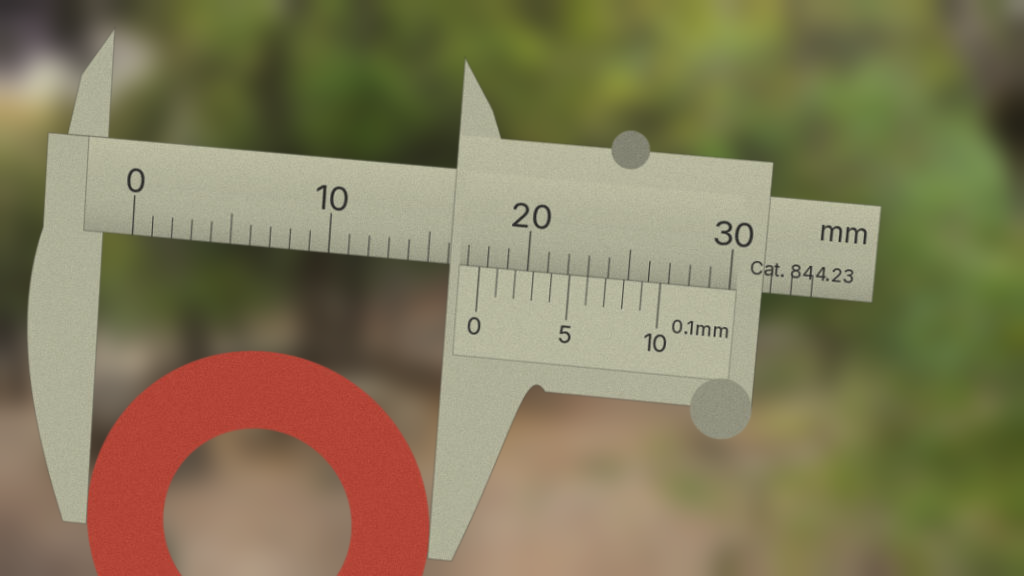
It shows 17.6 mm
